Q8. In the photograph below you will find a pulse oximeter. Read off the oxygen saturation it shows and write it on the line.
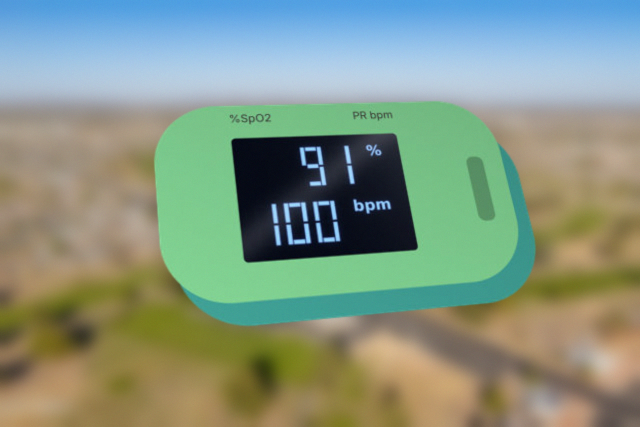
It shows 91 %
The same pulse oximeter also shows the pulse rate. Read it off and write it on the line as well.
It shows 100 bpm
